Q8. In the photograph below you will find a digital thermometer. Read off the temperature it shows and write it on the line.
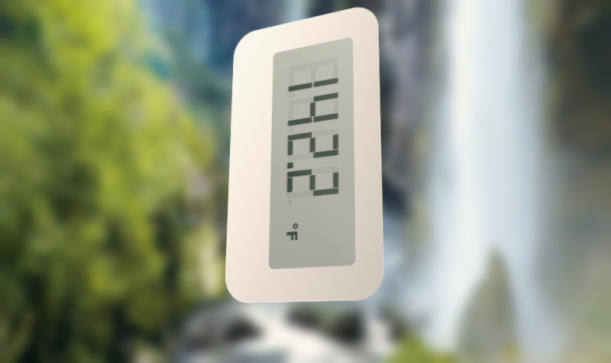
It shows 142.2 °F
